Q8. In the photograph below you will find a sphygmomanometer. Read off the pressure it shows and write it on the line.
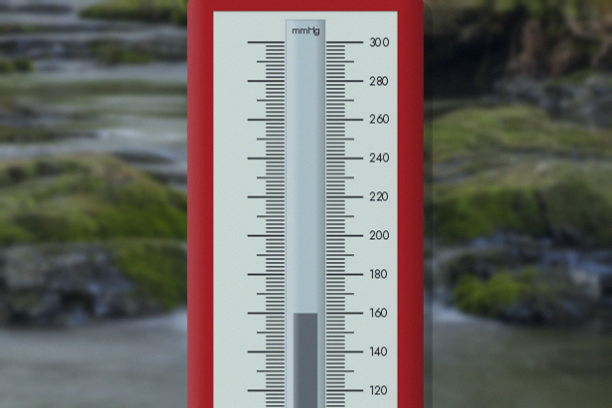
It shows 160 mmHg
